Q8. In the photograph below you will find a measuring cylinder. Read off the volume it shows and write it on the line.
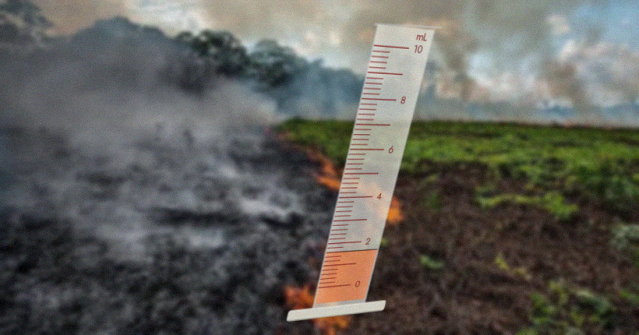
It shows 1.6 mL
